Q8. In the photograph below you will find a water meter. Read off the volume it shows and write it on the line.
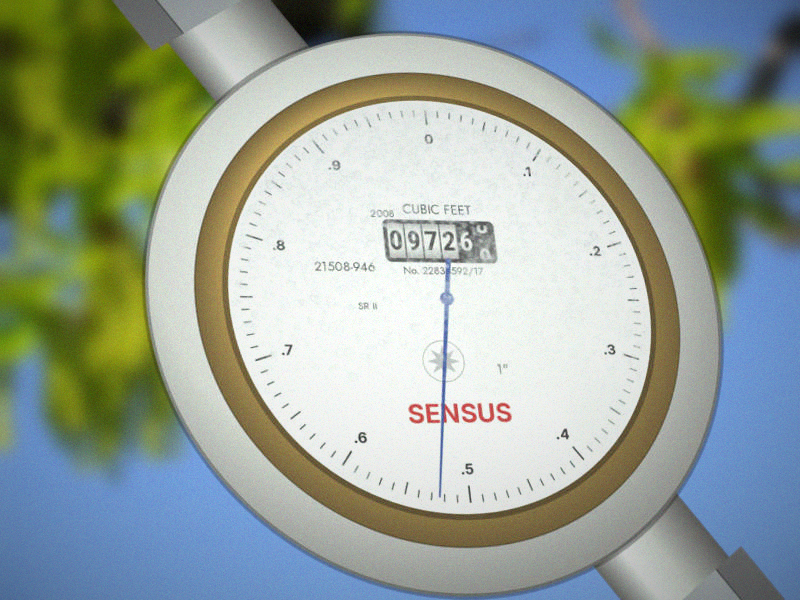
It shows 97268.52 ft³
